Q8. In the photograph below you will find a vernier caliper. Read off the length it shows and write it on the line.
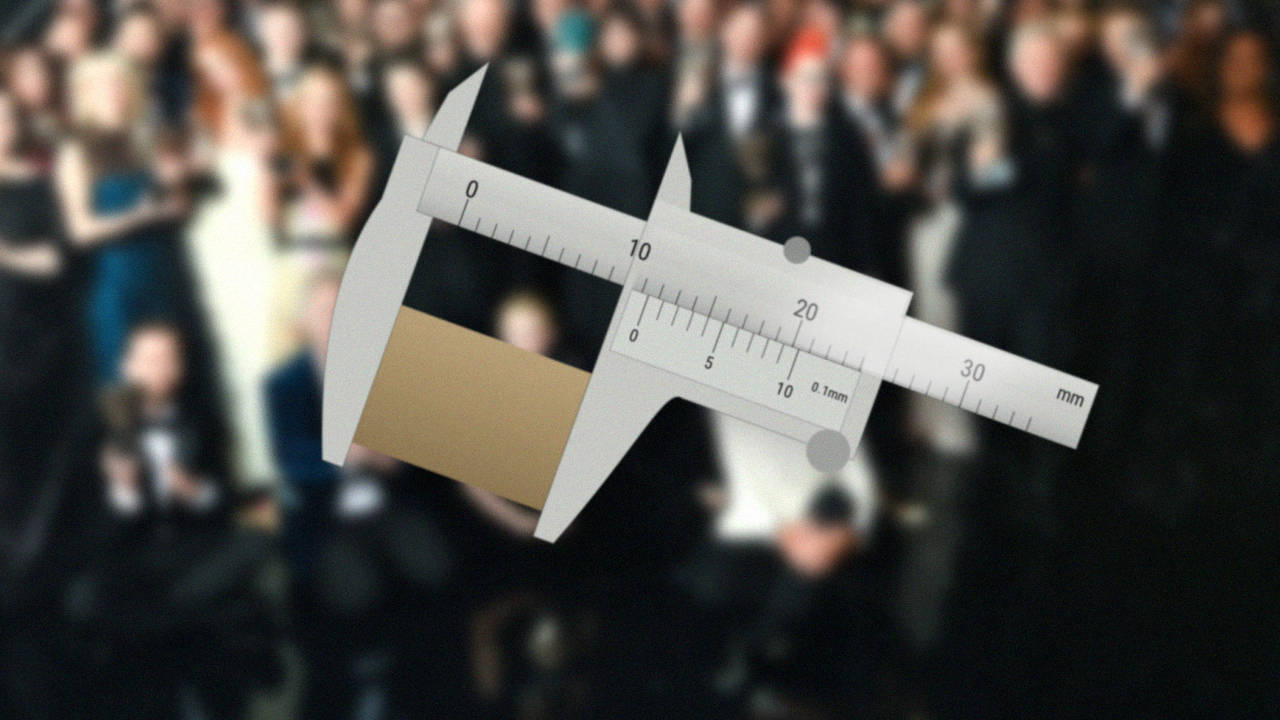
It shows 11.4 mm
